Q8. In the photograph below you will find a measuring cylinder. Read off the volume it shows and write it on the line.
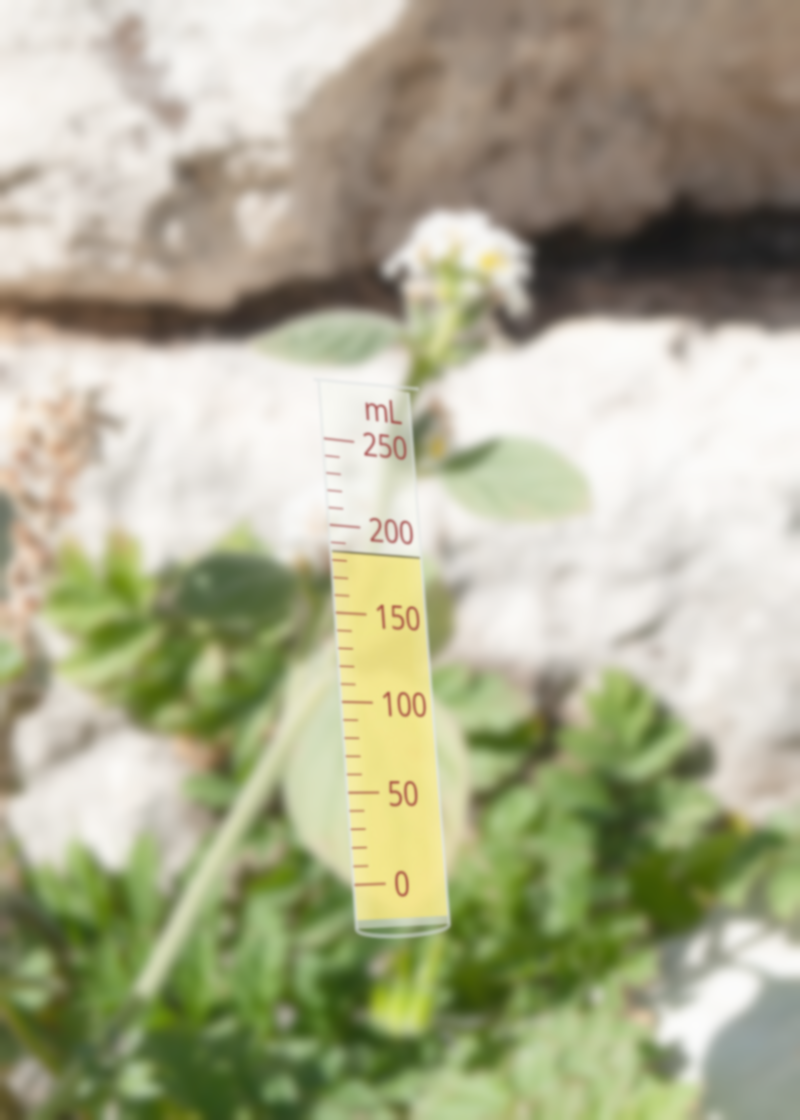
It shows 185 mL
